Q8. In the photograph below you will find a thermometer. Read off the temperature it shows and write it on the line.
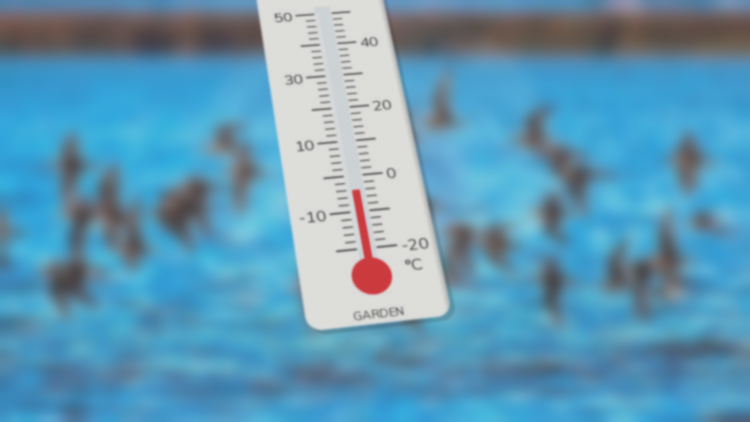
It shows -4 °C
